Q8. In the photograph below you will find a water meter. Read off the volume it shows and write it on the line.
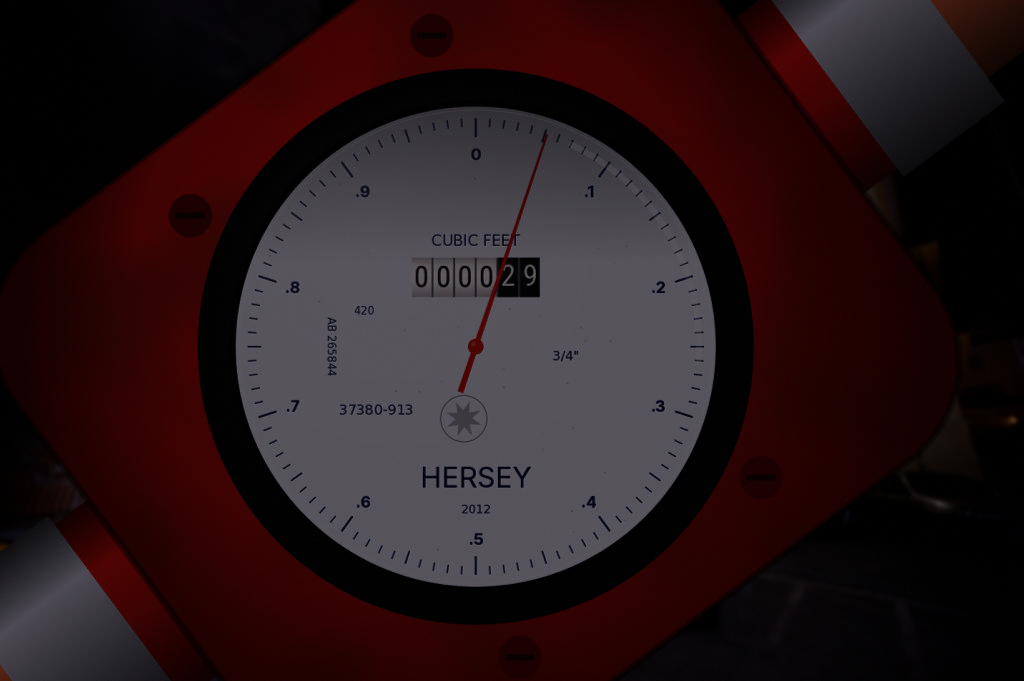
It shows 29.05 ft³
